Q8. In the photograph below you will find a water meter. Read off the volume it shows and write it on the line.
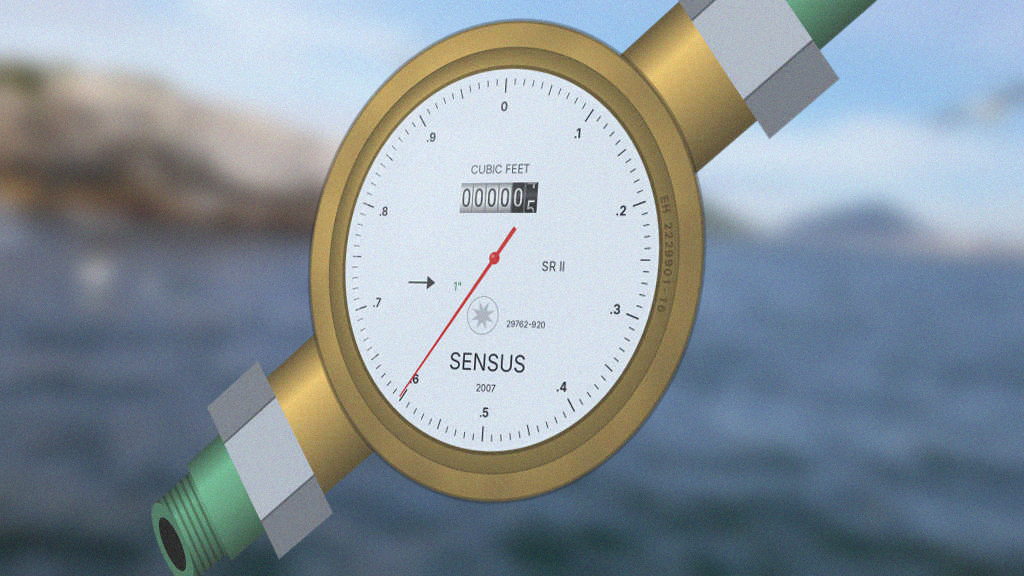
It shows 4.60 ft³
